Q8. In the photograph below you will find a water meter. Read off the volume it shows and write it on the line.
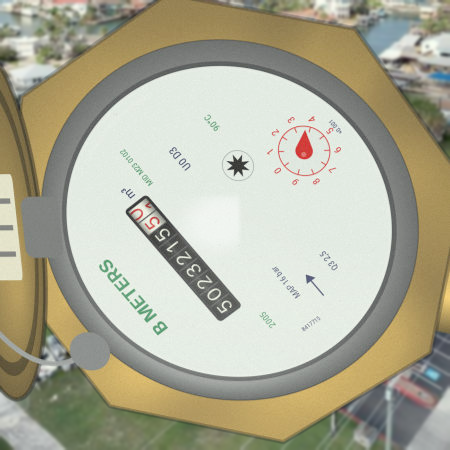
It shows 5023215.503 m³
